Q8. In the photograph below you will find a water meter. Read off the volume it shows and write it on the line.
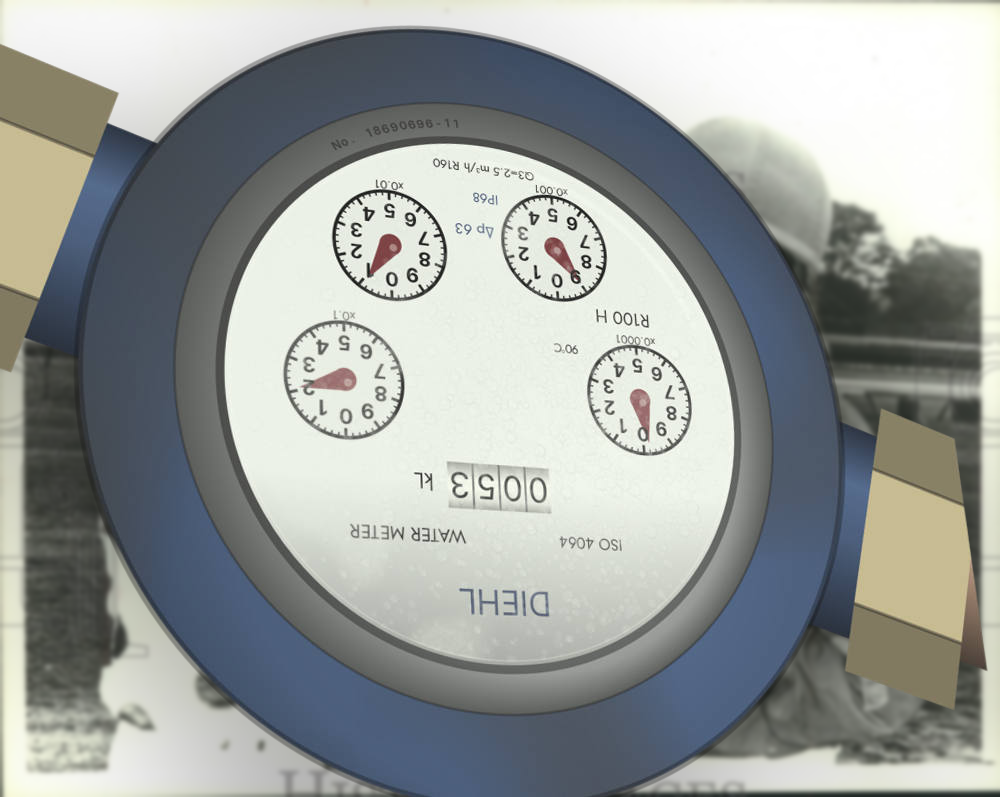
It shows 53.2089 kL
